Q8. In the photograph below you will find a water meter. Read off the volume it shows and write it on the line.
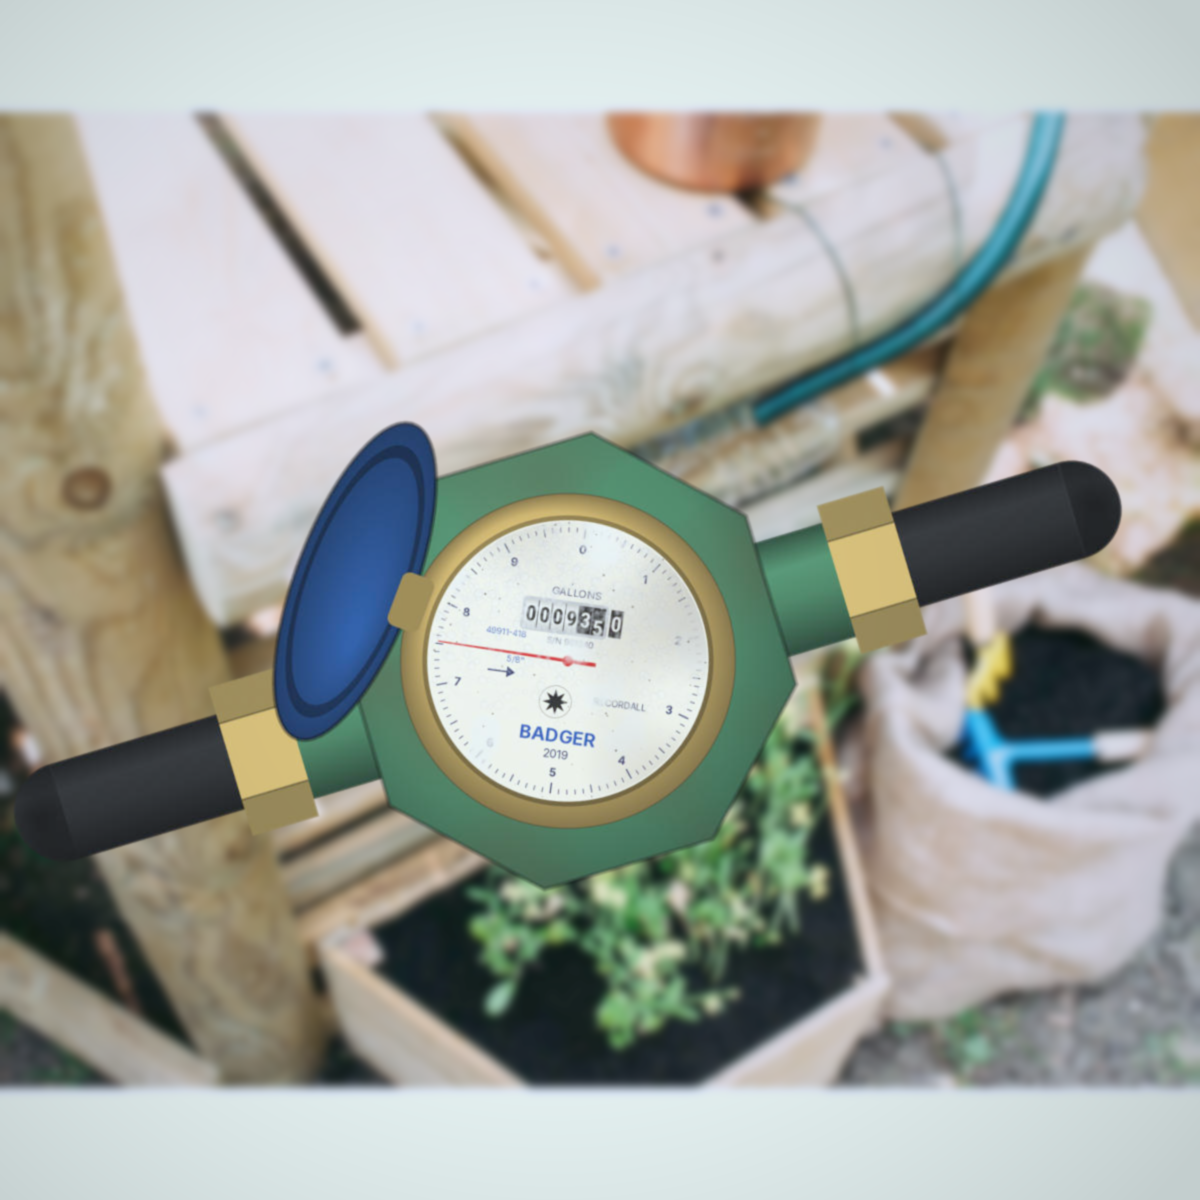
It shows 9347.5 gal
